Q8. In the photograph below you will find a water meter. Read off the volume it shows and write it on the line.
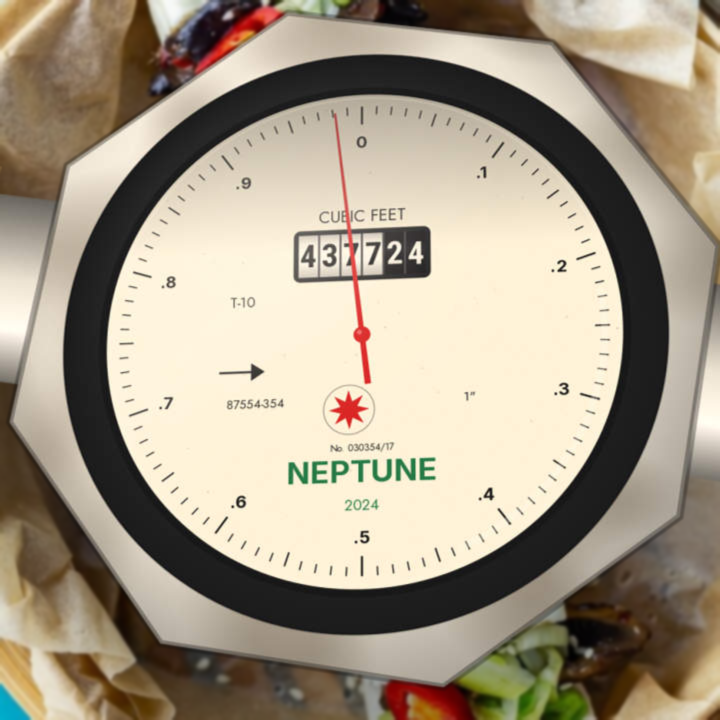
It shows 437723.98 ft³
